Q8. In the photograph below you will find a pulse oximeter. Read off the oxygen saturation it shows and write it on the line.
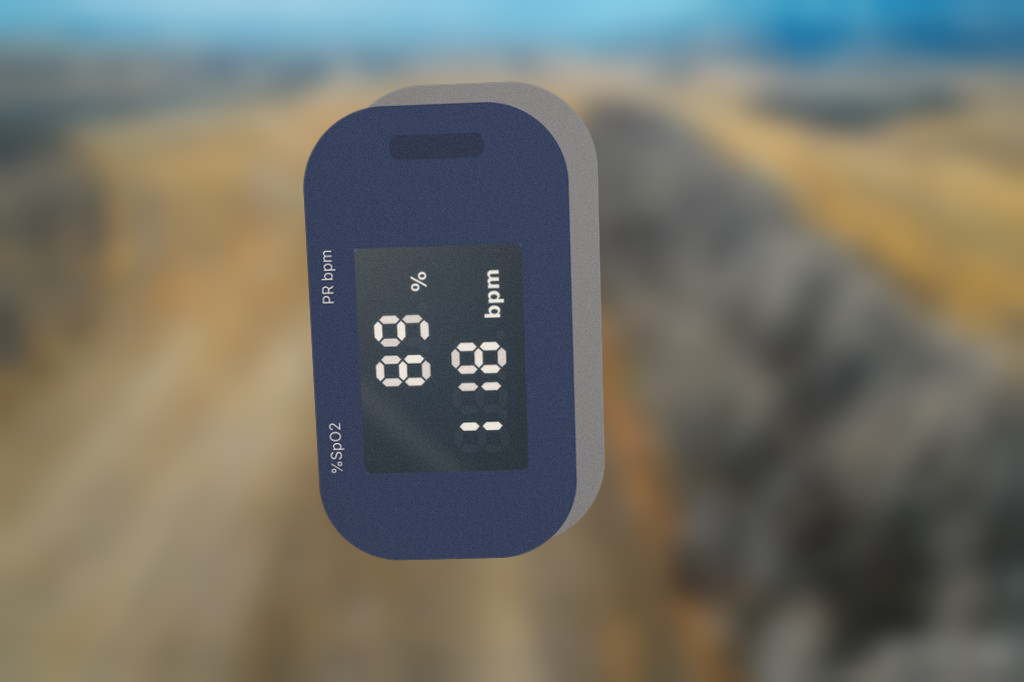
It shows 89 %
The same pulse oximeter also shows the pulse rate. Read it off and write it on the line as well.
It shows 118 bpm
